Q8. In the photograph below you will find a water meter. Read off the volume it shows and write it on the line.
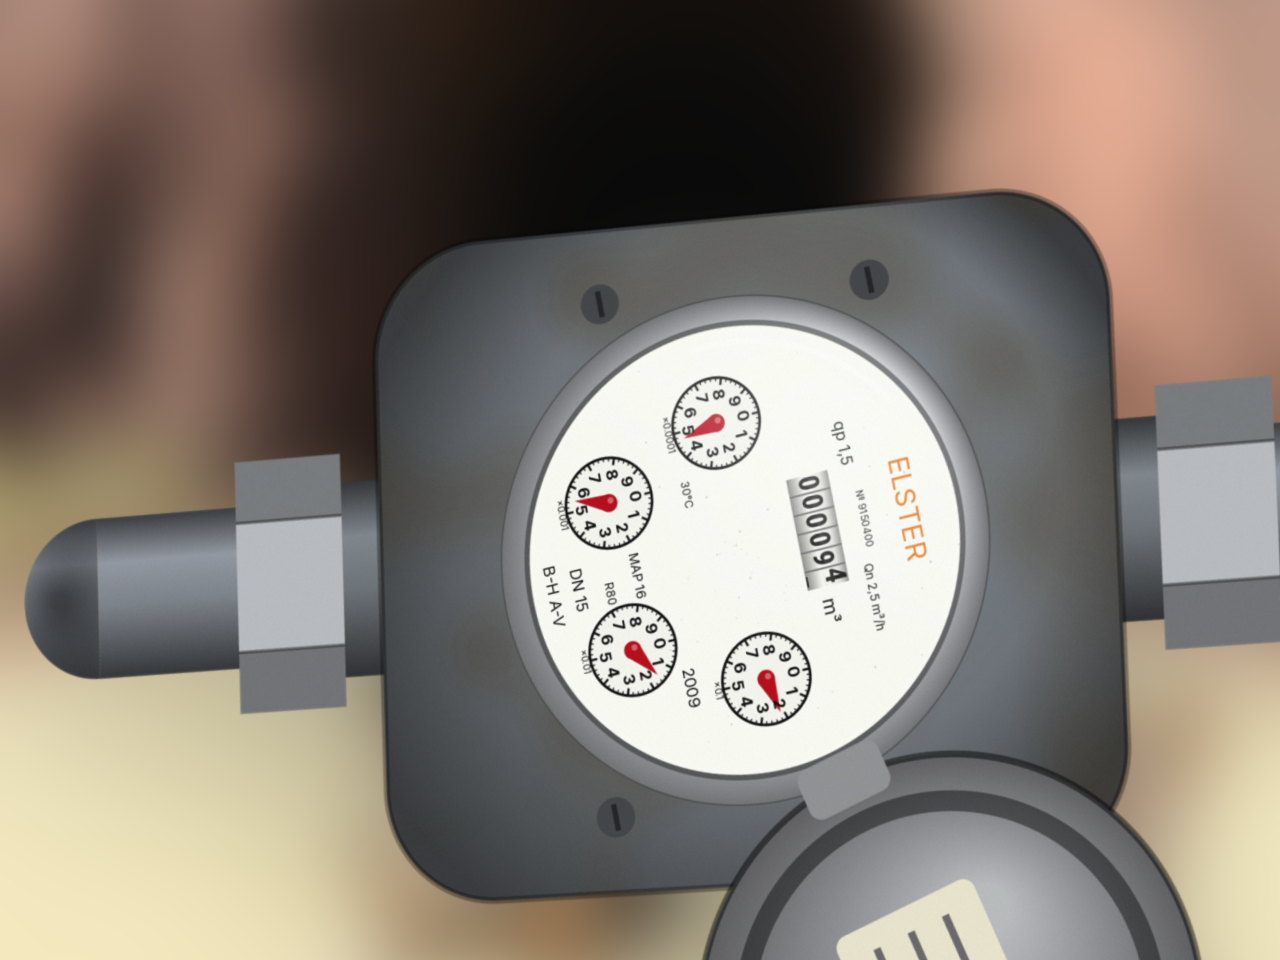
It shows 94.2154 m³
